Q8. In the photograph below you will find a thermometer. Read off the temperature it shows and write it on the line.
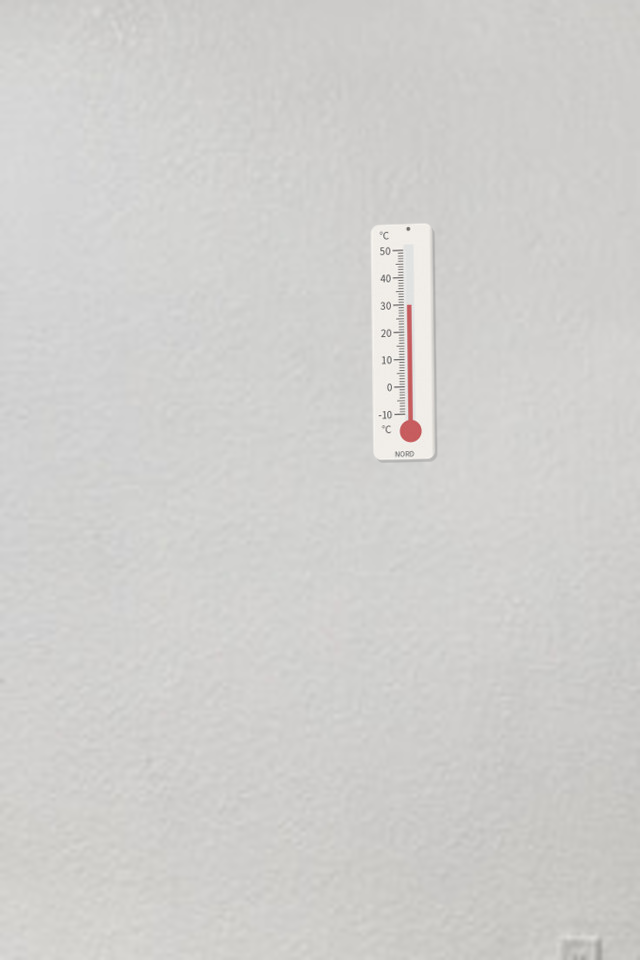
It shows 30 °C
